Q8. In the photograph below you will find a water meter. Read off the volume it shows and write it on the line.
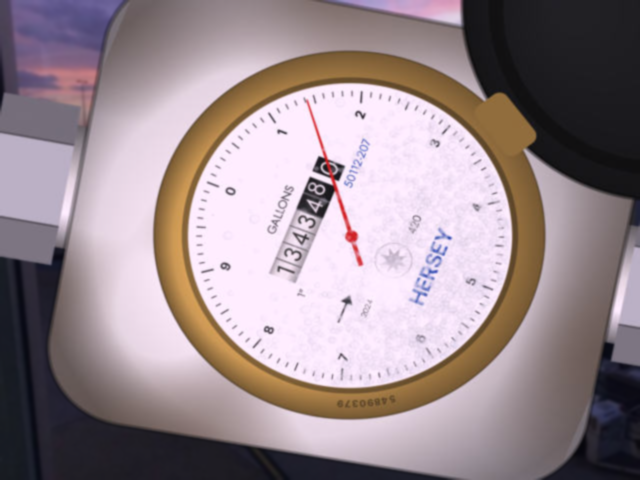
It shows 1343481.4 gal
